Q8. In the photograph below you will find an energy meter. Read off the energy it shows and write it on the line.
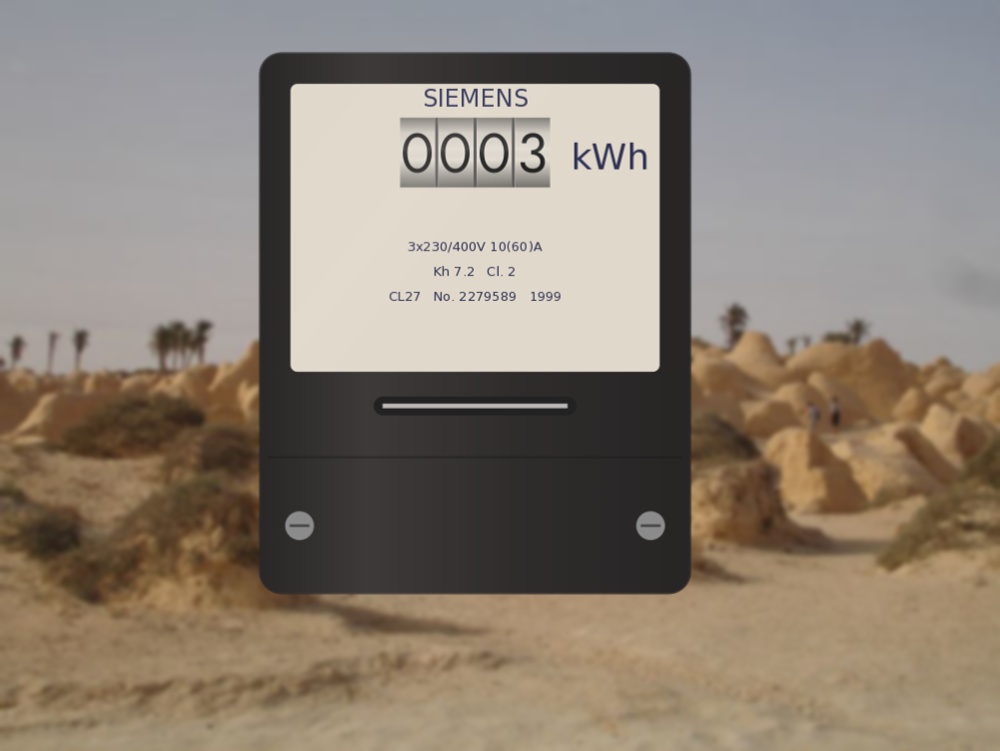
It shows 3 kWh
